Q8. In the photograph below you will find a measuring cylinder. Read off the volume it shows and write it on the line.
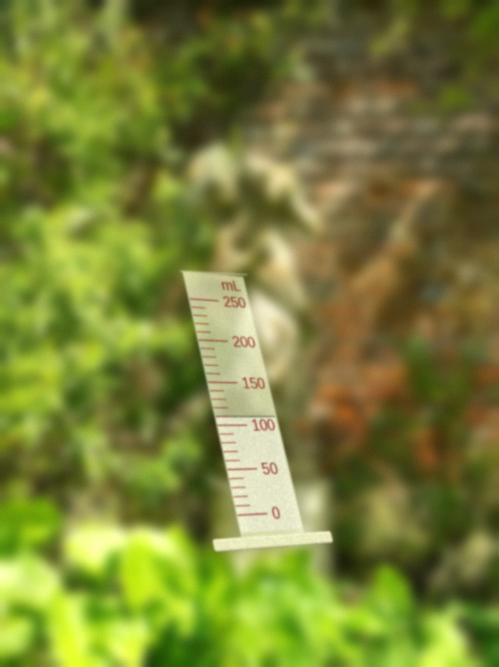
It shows 110 mL
